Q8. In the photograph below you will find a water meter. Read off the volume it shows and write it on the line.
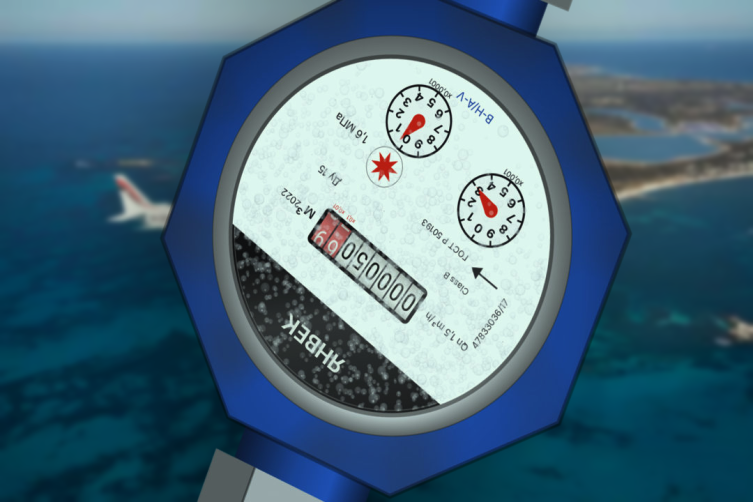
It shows 50.6930 m³
